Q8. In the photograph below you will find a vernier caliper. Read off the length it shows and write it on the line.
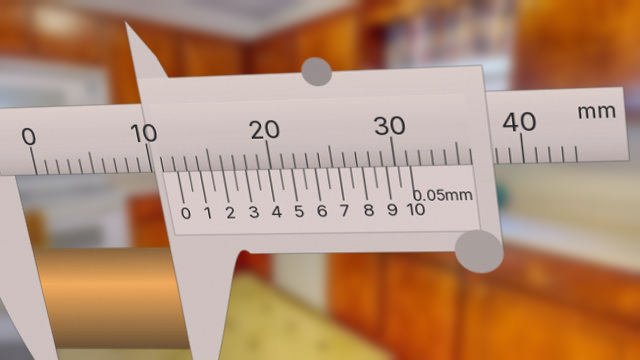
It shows 12.2 mm
